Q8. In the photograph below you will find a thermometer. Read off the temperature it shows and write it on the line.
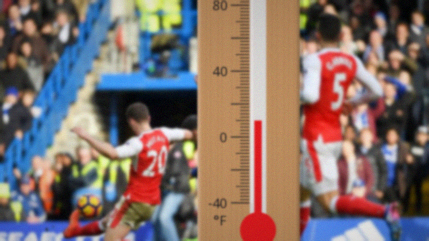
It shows 10 °F
